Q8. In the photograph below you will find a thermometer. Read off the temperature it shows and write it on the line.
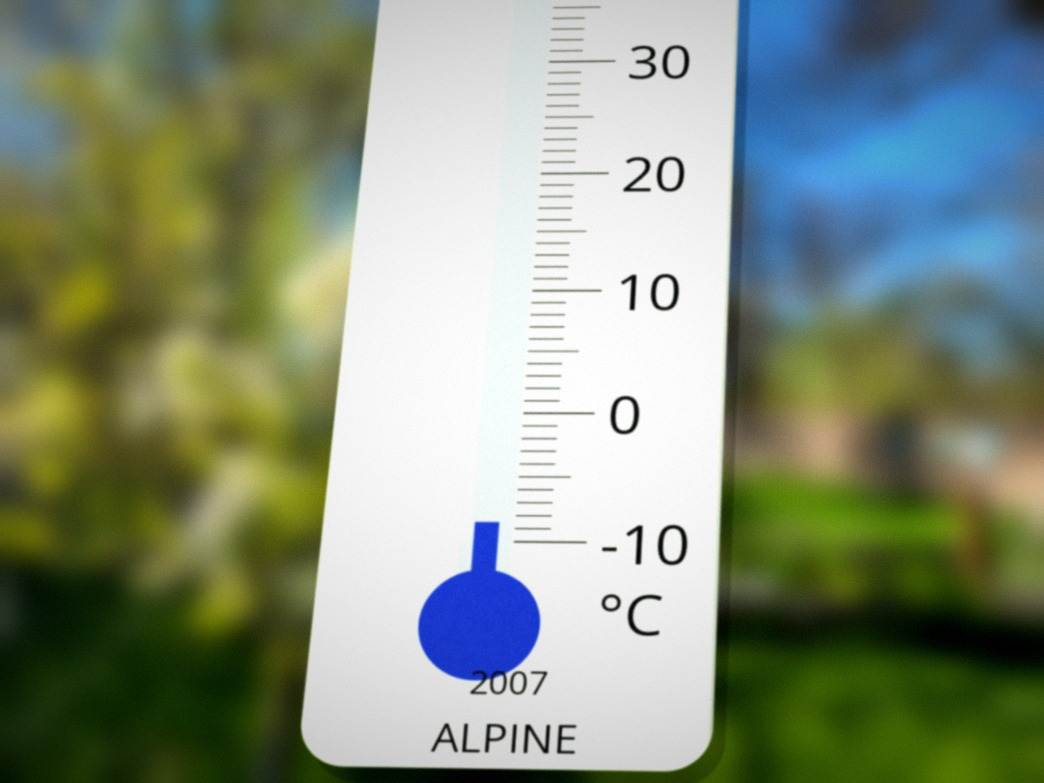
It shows -8.5 °C
